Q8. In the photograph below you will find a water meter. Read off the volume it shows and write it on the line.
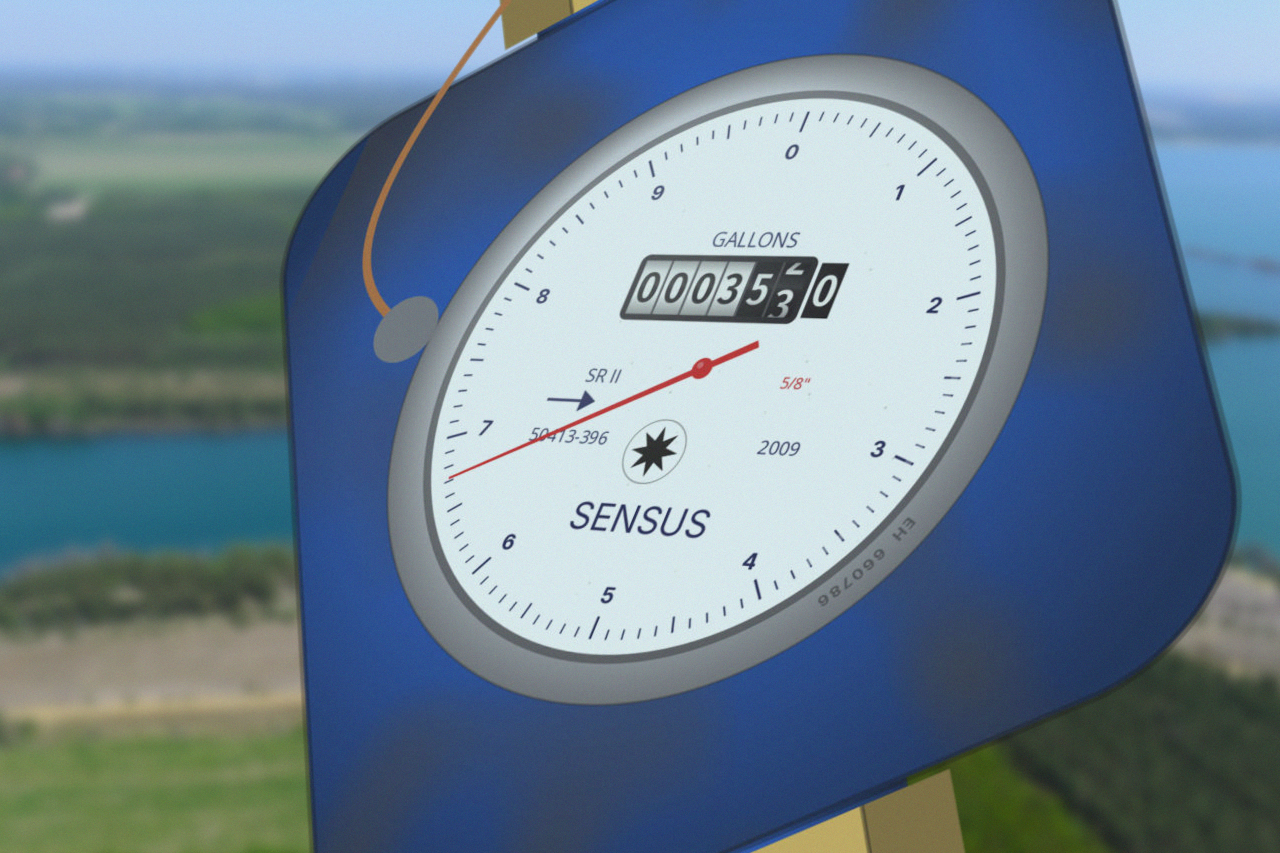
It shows 3526.7 gal
